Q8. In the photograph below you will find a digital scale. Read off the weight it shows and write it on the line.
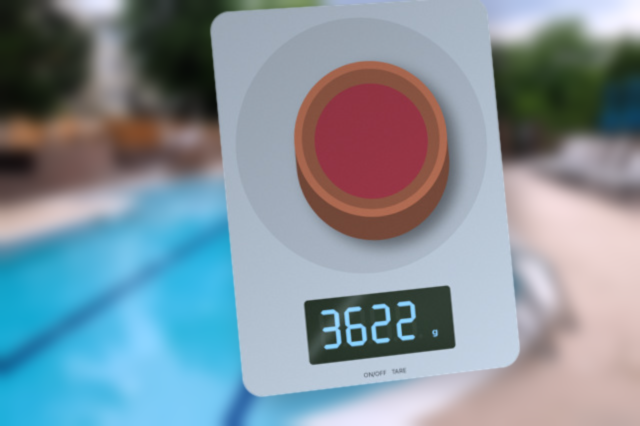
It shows 3622 g
